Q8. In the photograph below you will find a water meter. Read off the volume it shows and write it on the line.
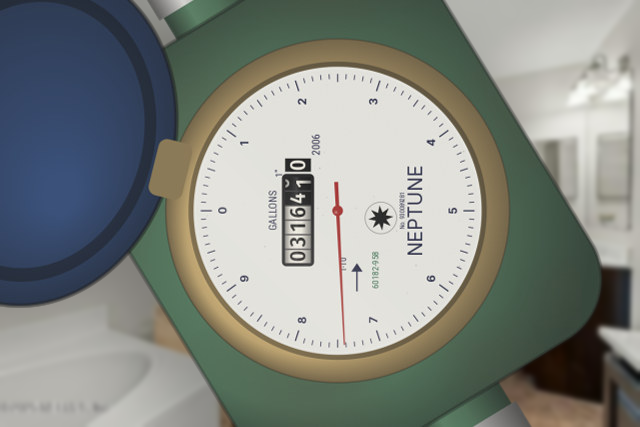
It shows 316407.4 gal
